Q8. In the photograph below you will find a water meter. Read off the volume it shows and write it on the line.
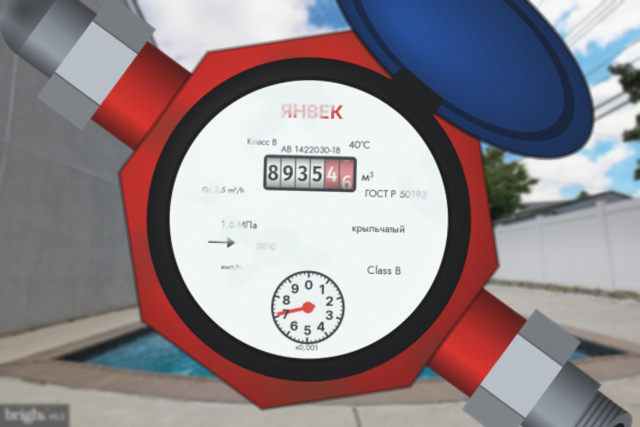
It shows 8935.457 m³
